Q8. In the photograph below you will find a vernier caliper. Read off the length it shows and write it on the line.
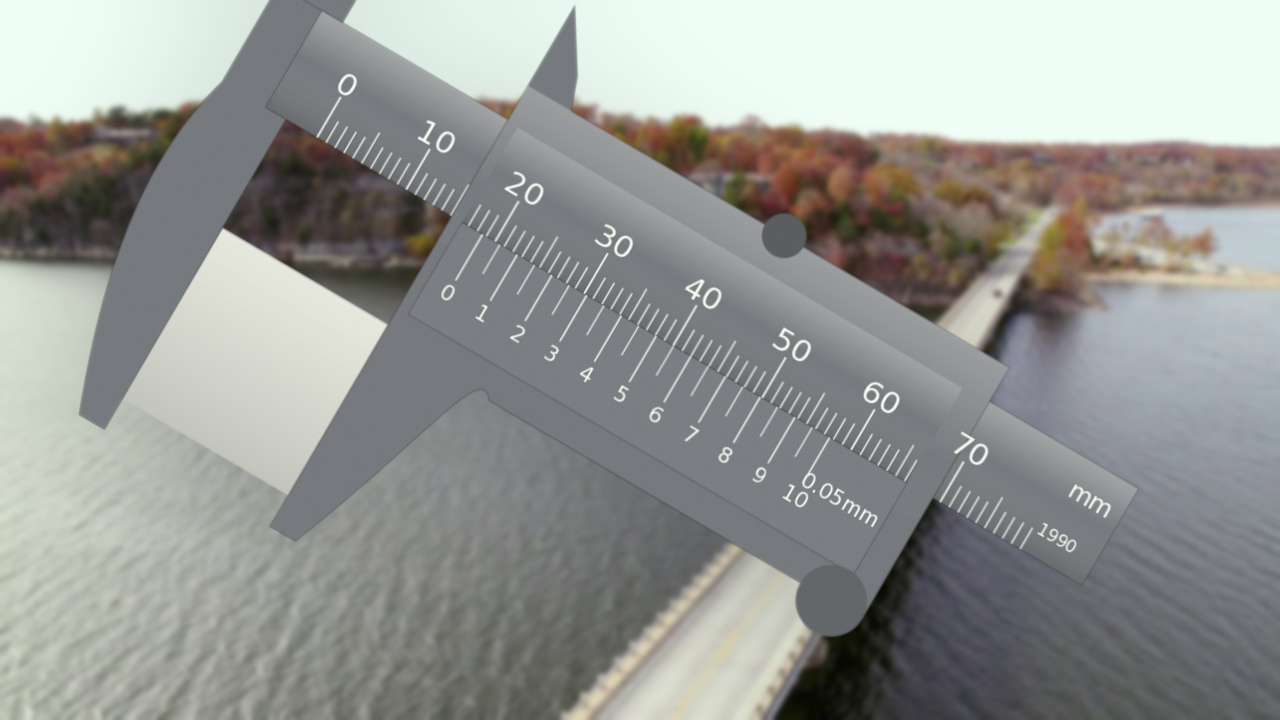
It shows 18.6 mm
